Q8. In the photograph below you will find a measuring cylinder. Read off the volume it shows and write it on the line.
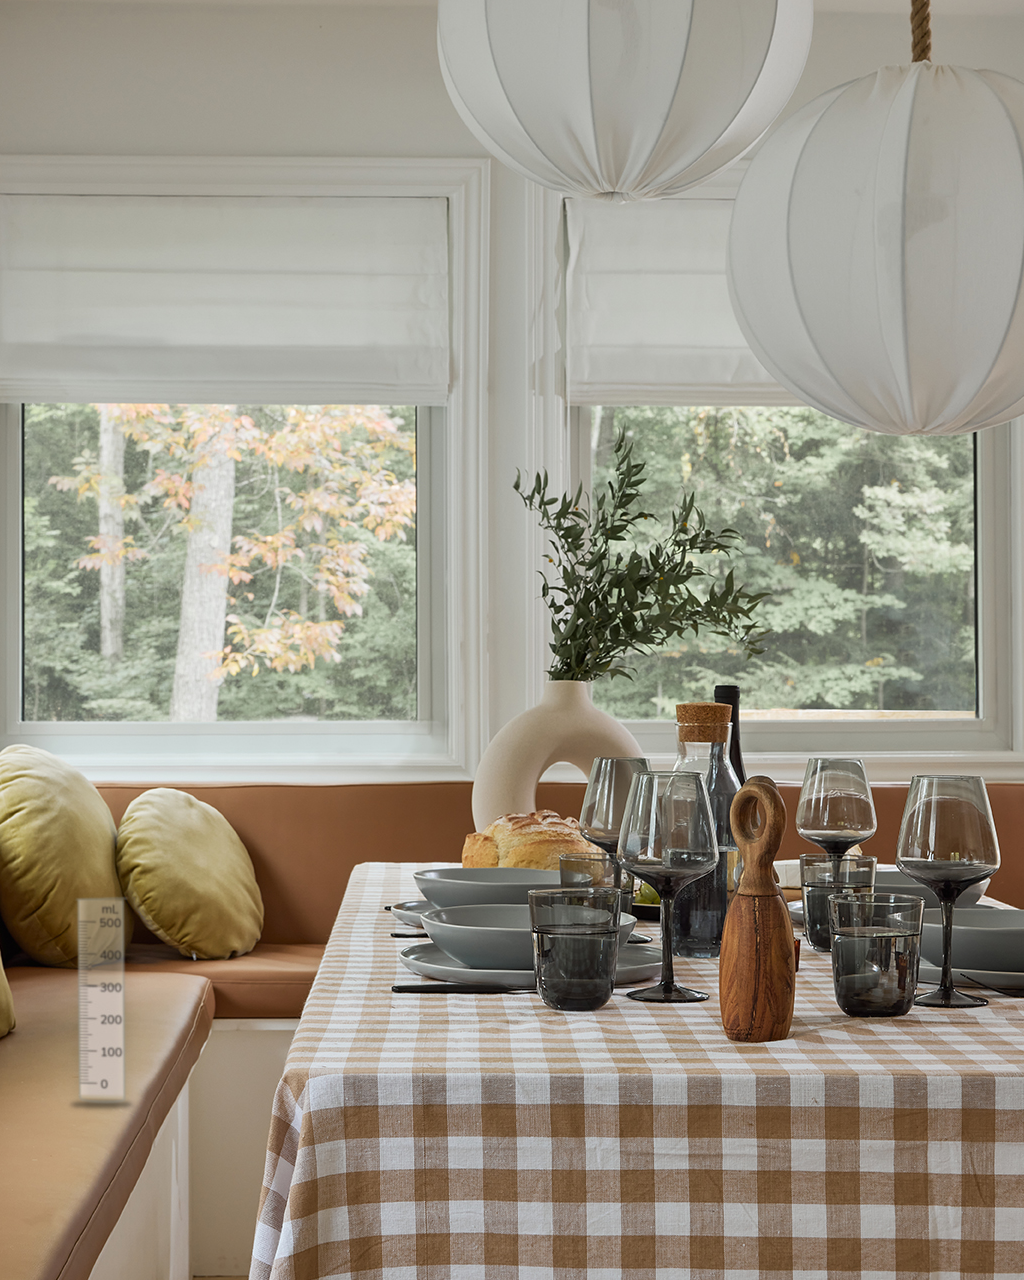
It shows 300 mL
